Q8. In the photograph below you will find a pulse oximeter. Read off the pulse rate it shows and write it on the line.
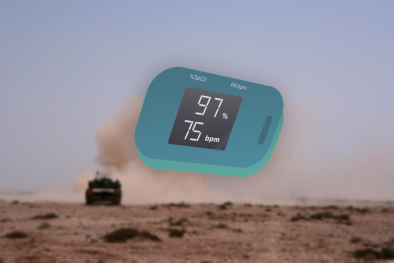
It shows 75 bpm
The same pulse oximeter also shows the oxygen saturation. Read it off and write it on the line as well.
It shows 97 %
